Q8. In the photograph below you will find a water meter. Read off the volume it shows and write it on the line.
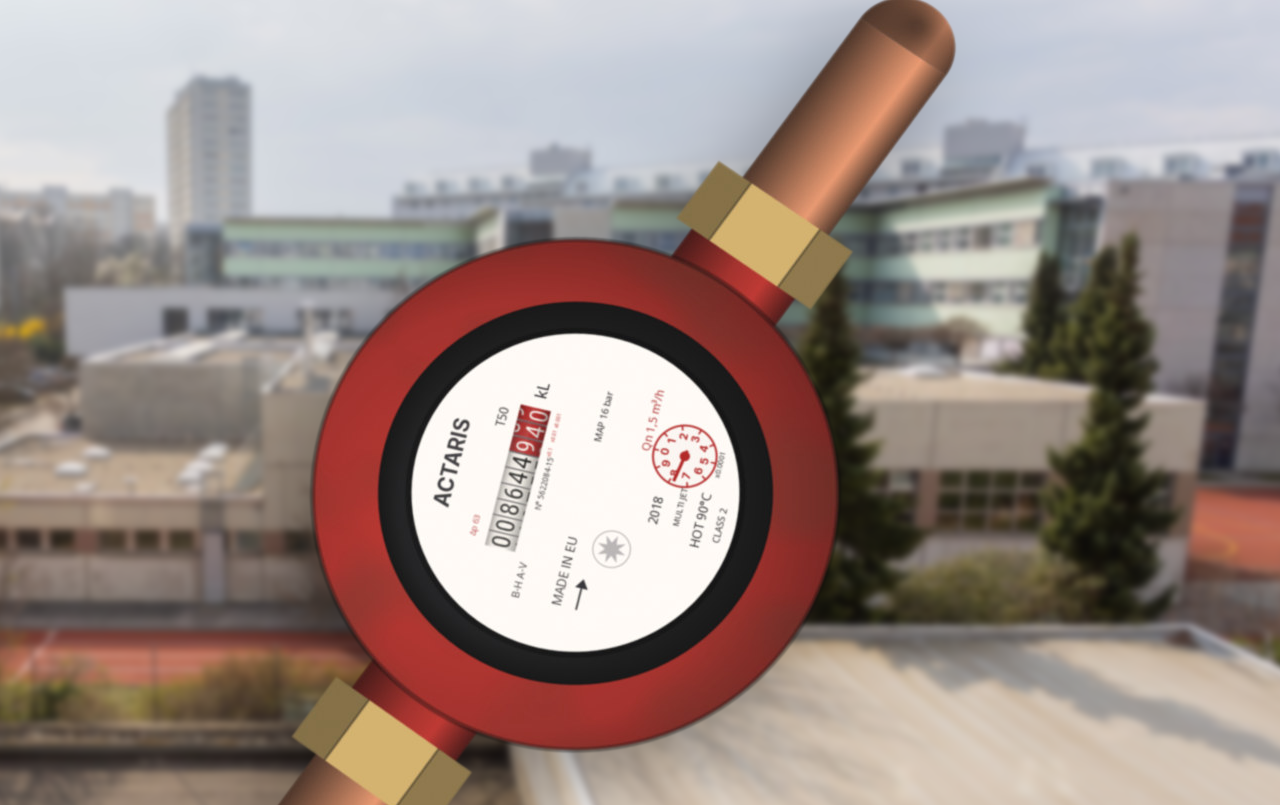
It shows 8644.9397 kL
